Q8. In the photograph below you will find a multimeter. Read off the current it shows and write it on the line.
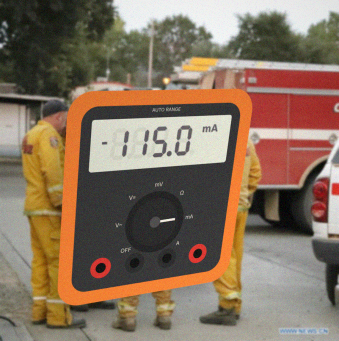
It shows -115.0 mA
